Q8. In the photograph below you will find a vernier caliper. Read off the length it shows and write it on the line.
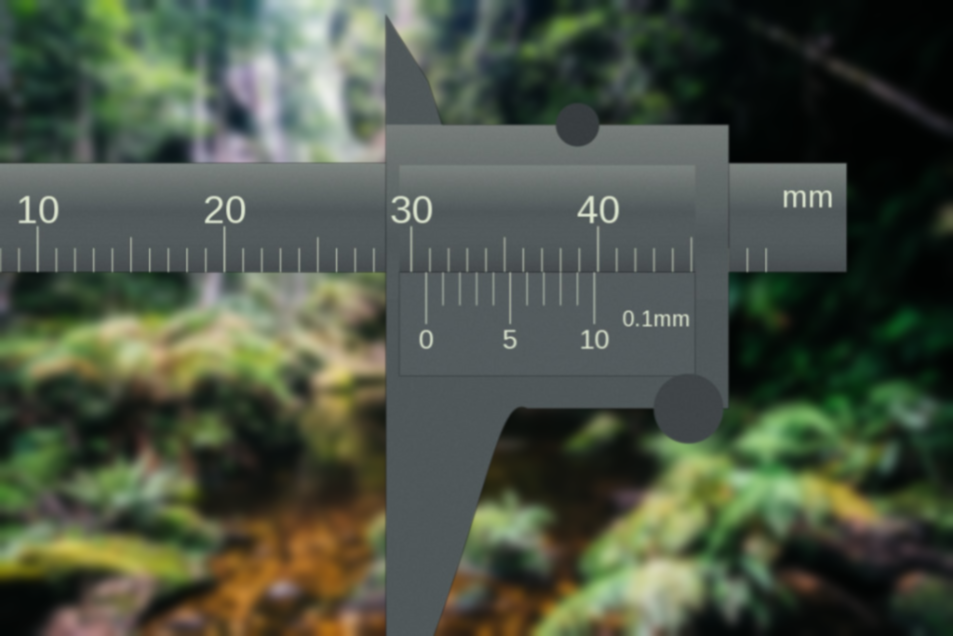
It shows 30.8 mm
